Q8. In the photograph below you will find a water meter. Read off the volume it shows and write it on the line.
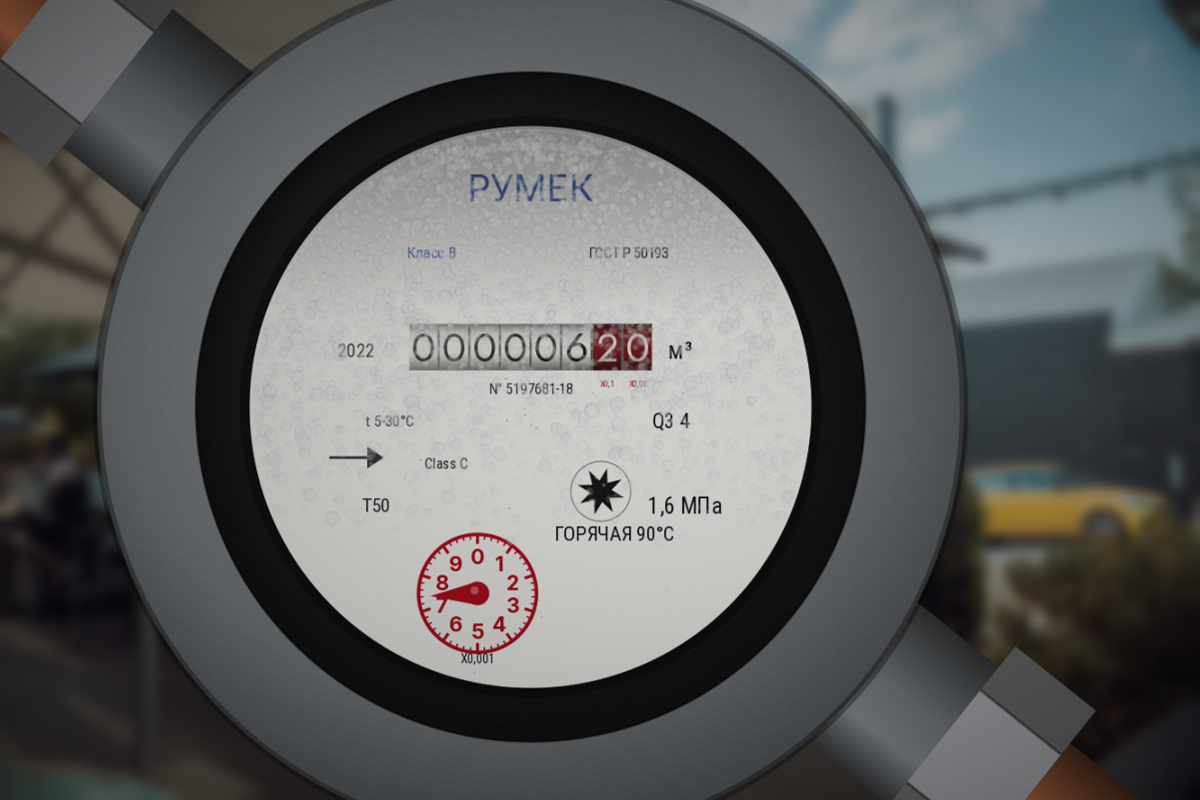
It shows 6.207 m³
